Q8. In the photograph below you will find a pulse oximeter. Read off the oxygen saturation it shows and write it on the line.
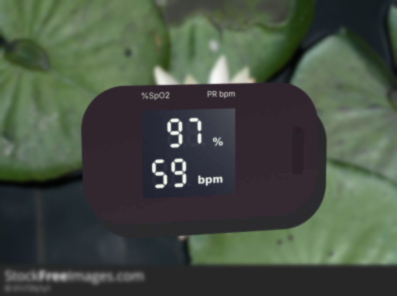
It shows 97 %
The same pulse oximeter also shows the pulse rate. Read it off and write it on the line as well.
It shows 59 bpm
